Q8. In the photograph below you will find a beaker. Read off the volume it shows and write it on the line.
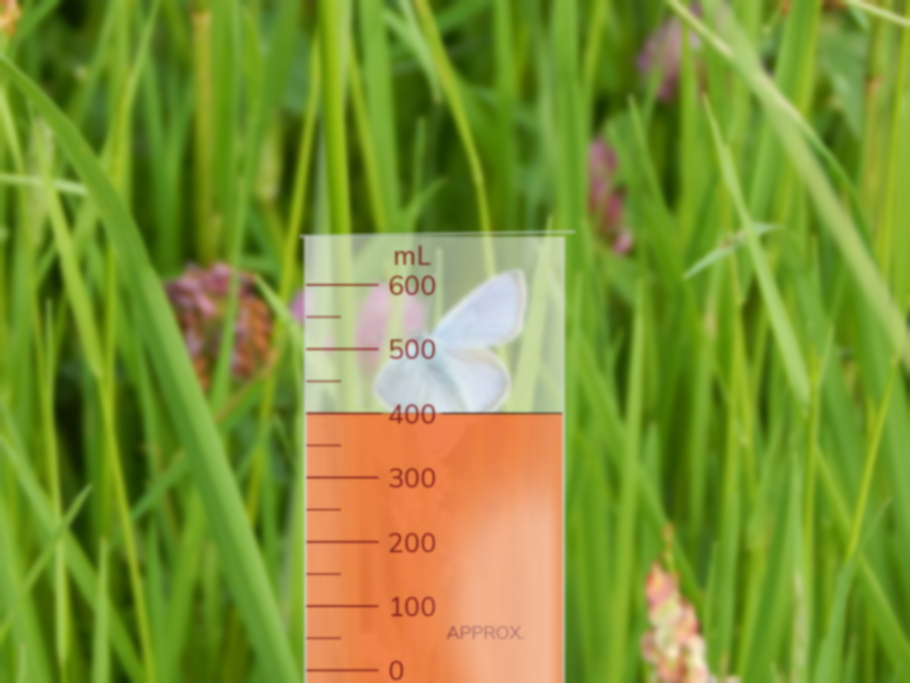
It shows 400 mL
